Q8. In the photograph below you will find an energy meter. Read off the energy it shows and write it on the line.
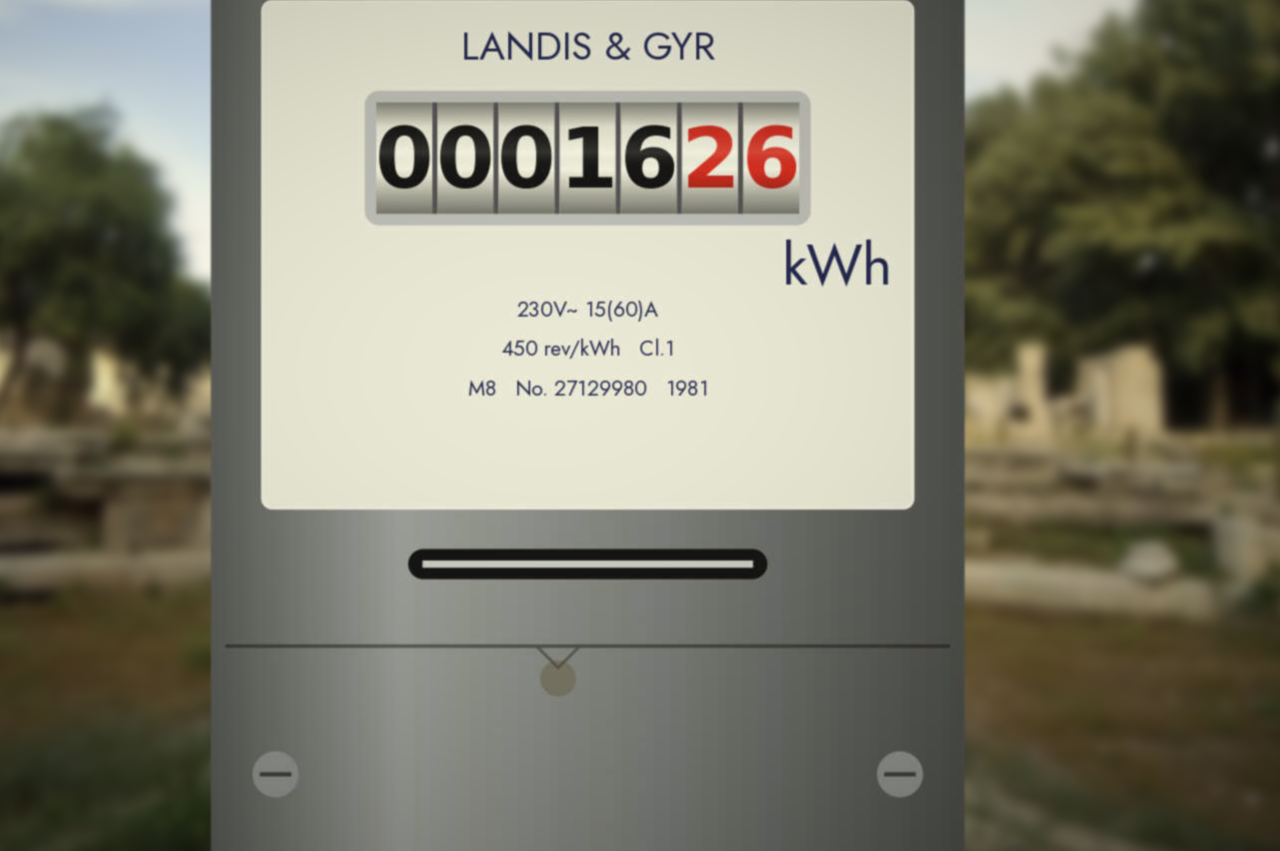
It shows 16.26 kWh
